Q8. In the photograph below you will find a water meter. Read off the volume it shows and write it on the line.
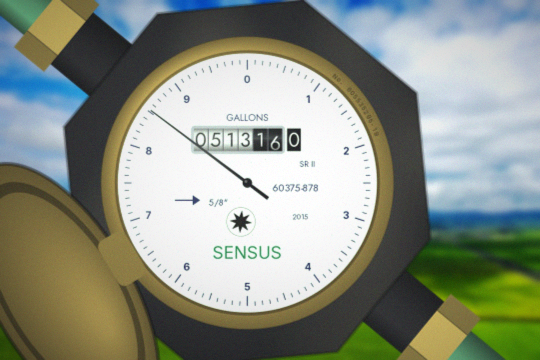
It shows 513158.5 gal
